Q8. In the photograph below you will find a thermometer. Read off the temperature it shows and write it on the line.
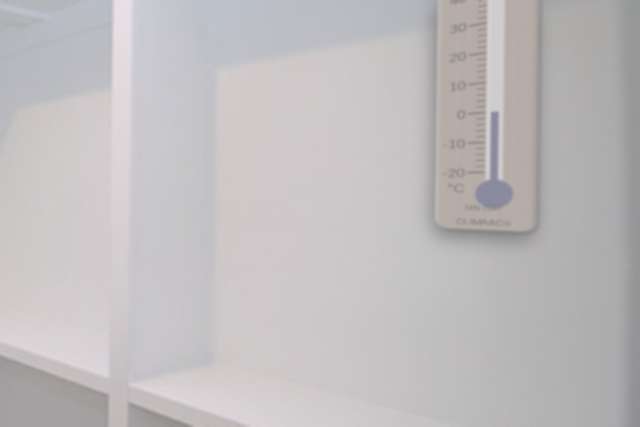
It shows 0 °C
